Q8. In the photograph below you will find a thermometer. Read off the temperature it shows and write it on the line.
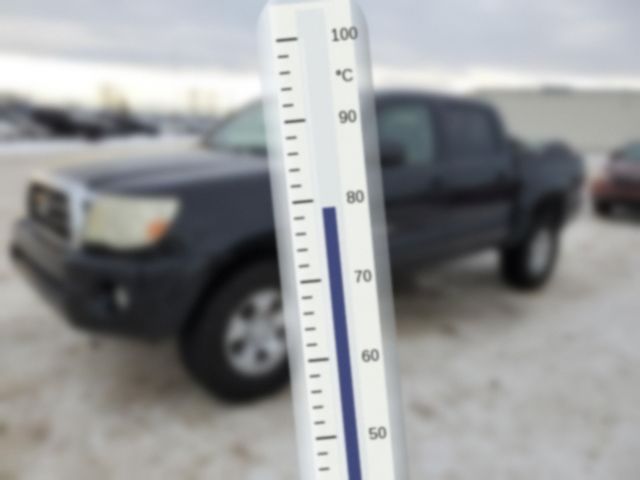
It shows 79 °C
